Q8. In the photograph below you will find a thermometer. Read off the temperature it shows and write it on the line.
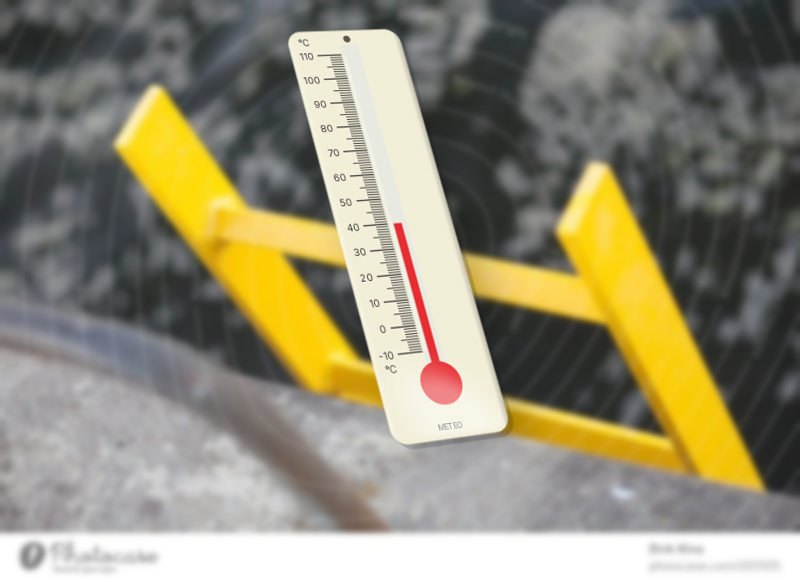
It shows 40 °C
